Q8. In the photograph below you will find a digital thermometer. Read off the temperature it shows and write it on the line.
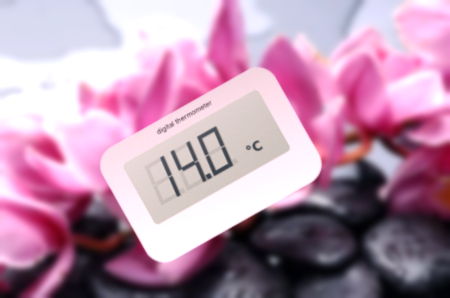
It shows 14.0 °C
